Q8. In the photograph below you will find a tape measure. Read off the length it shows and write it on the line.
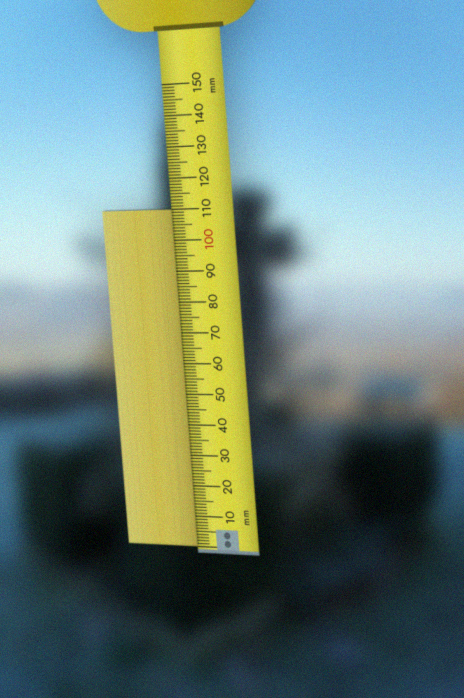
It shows 110 mm
